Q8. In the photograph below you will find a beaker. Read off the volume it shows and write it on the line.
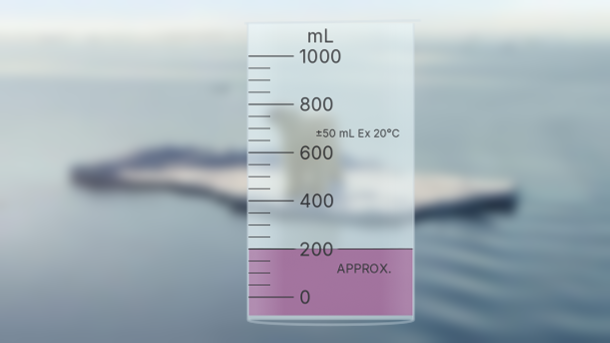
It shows 200 mL
